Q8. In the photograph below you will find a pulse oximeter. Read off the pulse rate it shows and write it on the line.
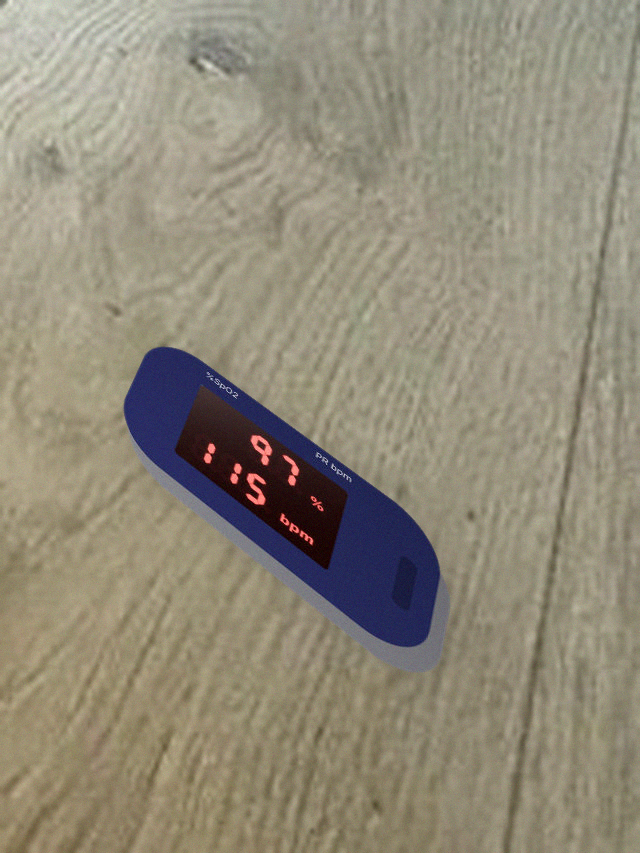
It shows 115 bpm
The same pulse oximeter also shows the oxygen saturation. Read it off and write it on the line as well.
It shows 97 %
